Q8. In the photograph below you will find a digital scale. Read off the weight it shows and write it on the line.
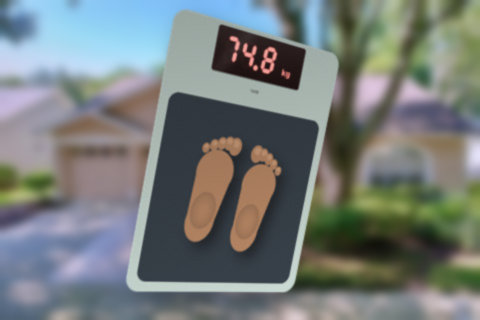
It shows 74.8 kg
